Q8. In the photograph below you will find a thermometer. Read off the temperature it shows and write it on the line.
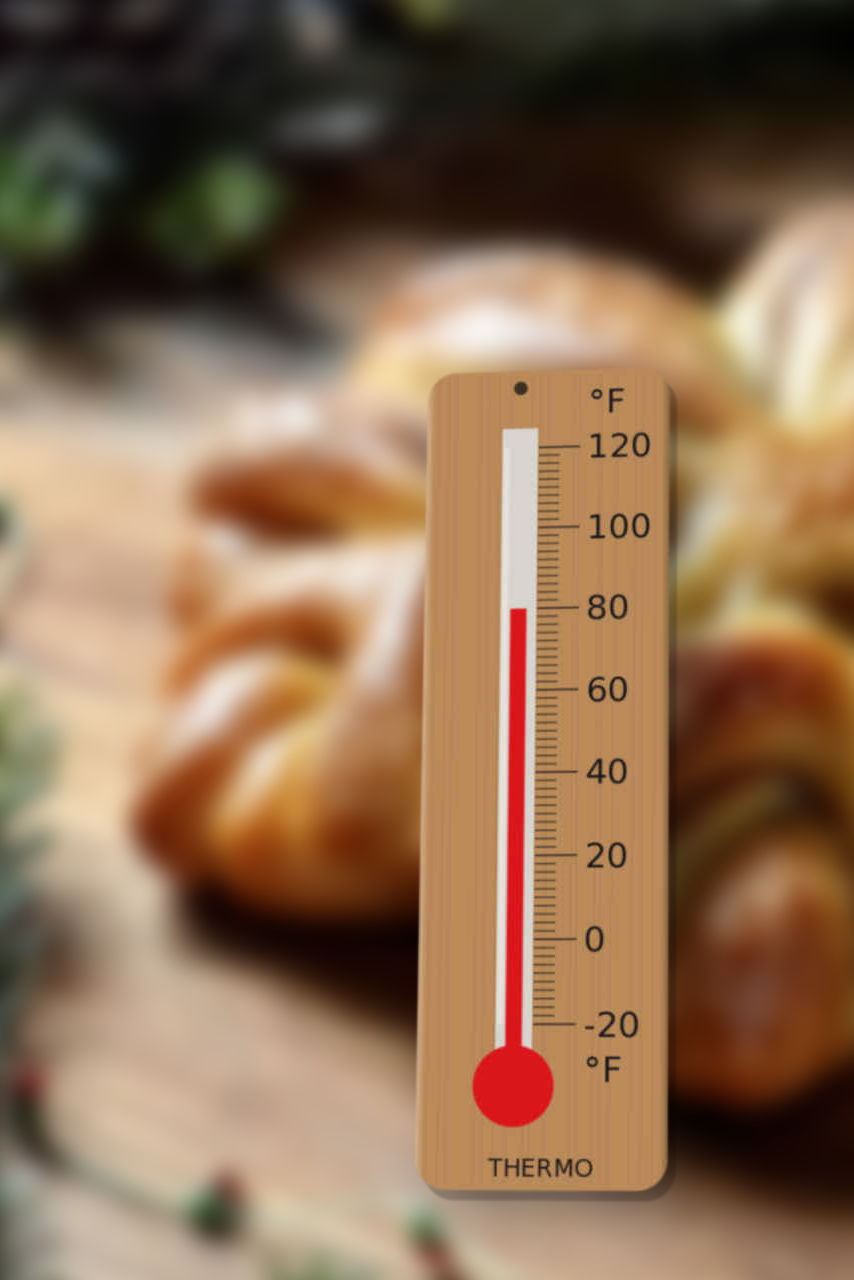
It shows 80 °F
